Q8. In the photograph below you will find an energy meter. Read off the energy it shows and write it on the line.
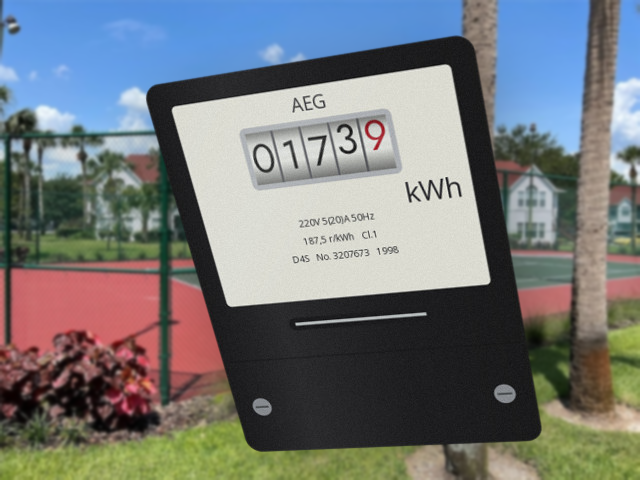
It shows 173.9 kWh
